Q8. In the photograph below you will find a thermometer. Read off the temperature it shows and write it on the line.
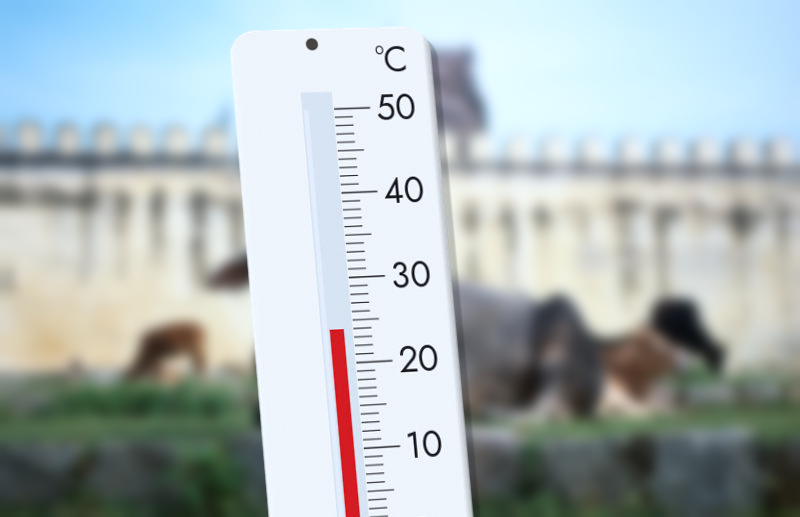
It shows 24 °C
